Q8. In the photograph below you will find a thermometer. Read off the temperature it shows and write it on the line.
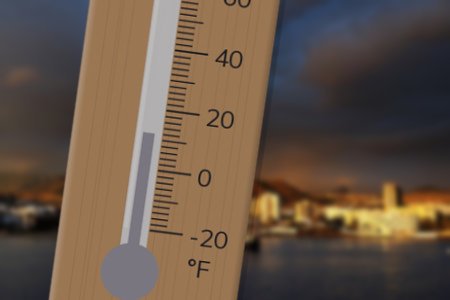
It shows 12 °F
